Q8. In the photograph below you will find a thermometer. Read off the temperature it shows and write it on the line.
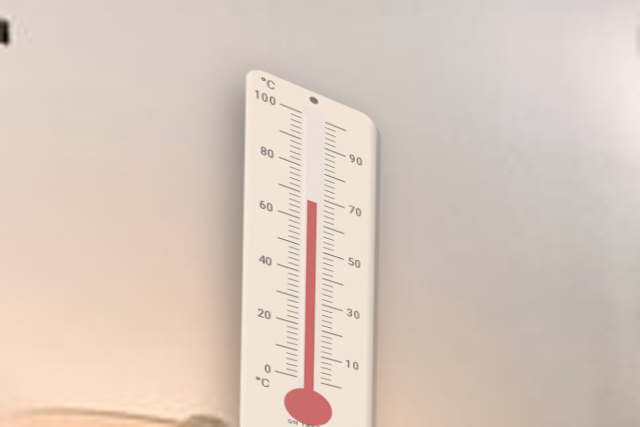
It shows 68 °C
